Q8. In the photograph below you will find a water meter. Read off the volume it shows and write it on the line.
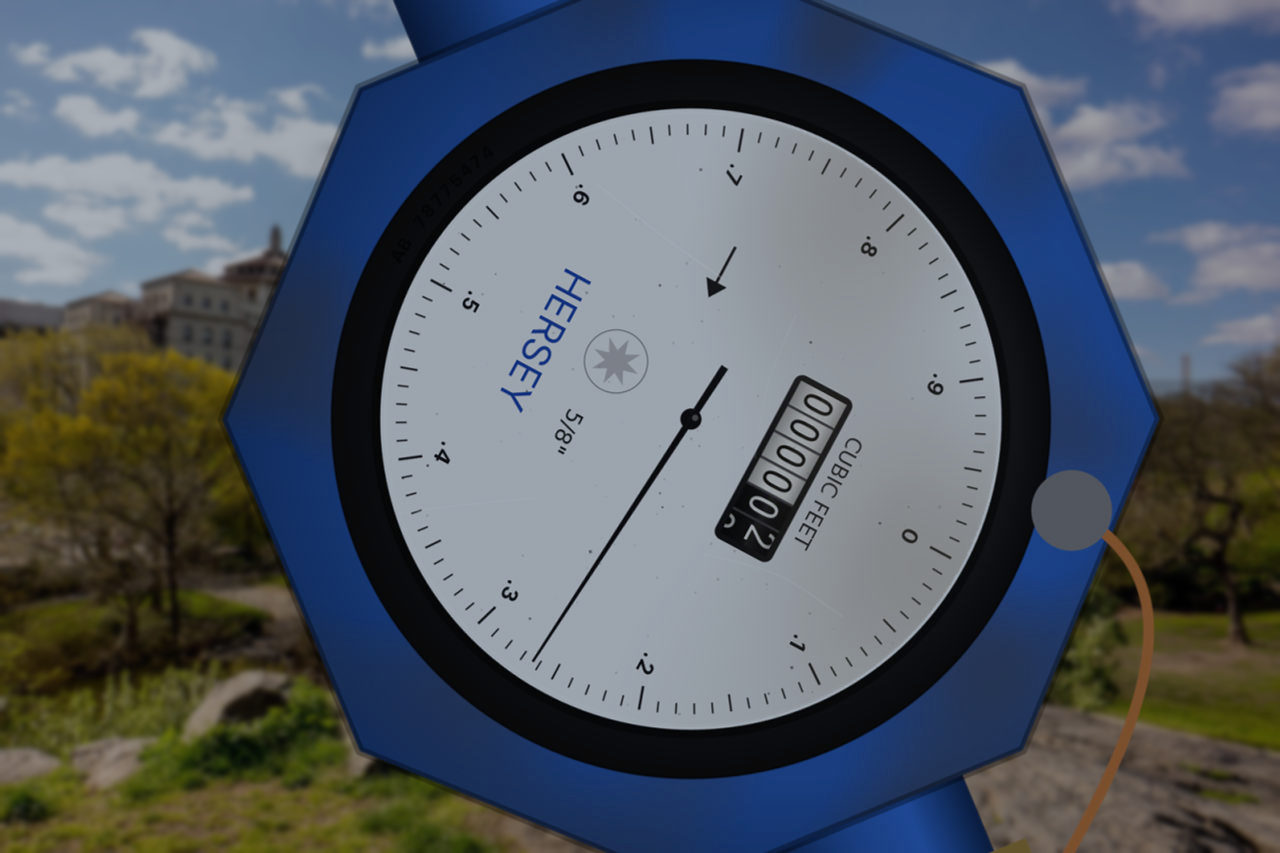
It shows 2.26 ft³
